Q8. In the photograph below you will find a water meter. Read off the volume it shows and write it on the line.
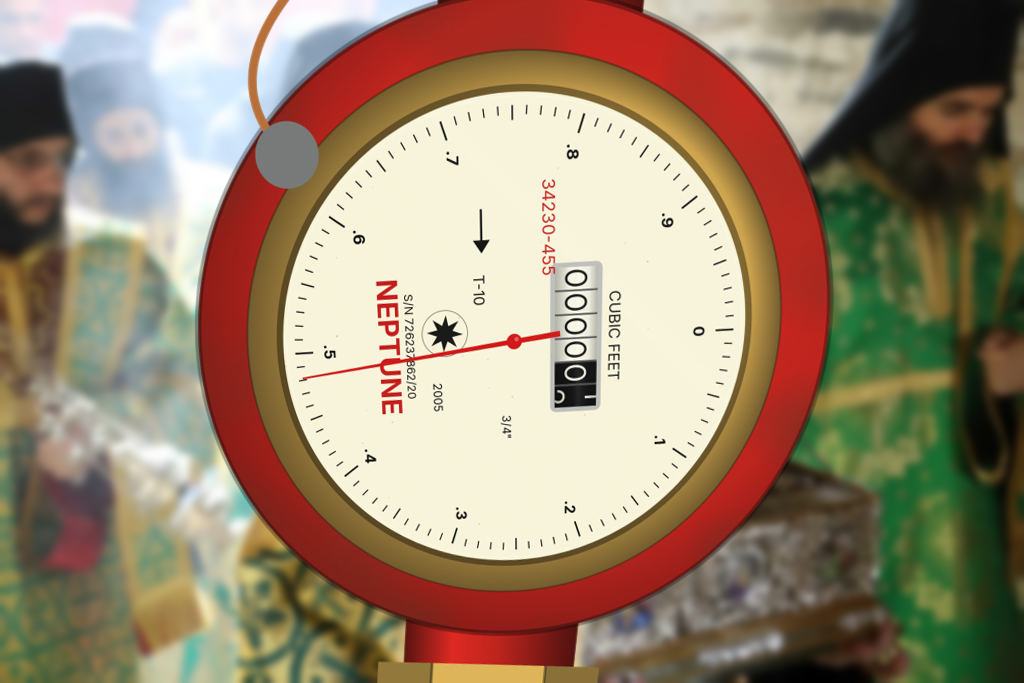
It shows 1.48 ft³
